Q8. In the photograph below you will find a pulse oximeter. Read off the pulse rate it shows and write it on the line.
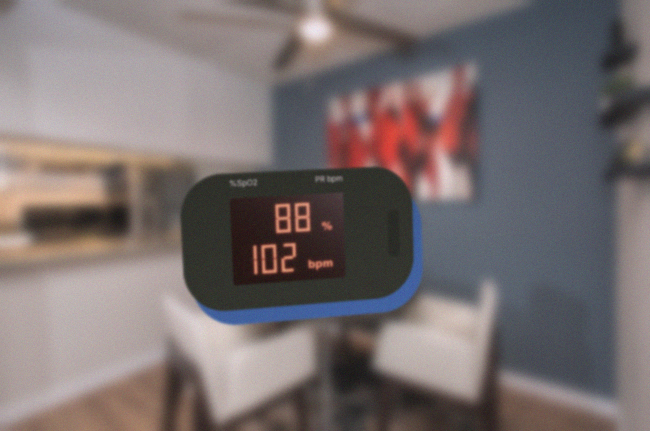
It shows 102 bpm
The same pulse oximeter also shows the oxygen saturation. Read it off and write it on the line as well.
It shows 88 %
